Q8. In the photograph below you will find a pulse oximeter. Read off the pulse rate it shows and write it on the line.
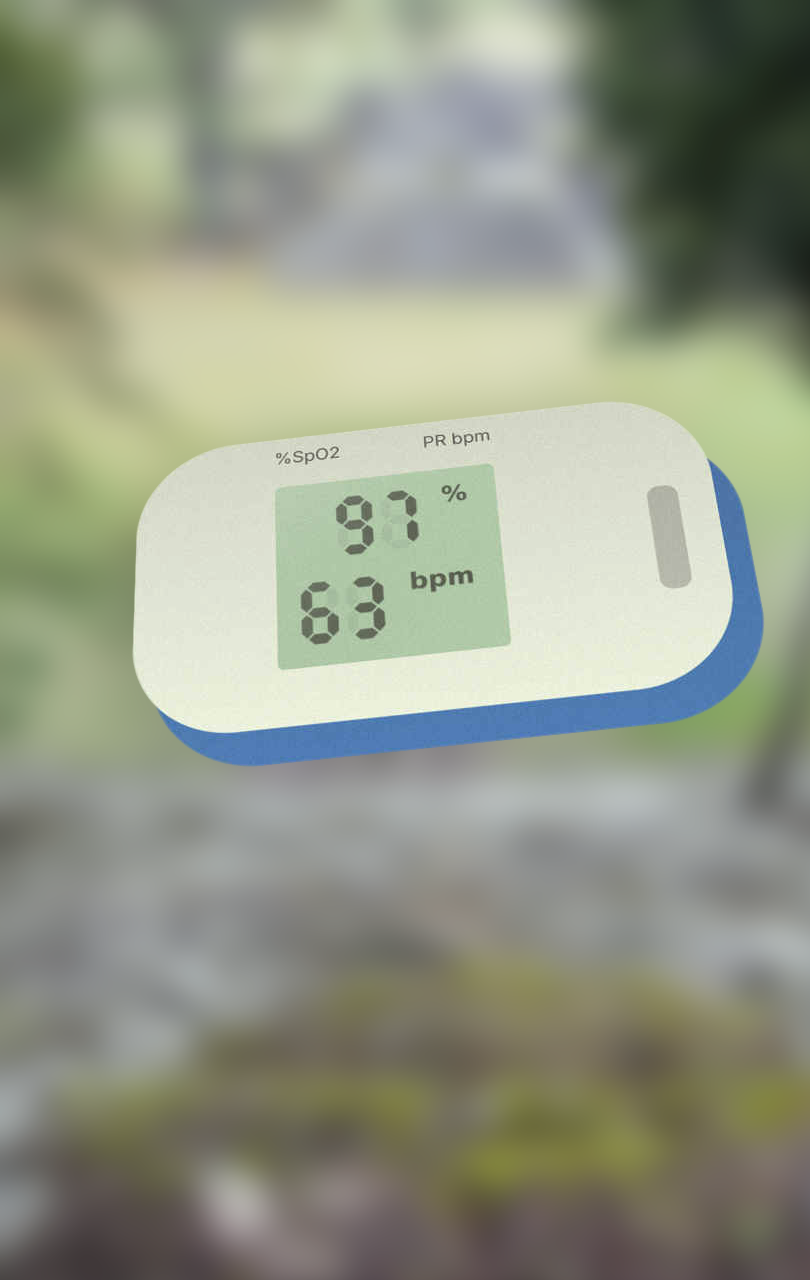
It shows 63 bpm
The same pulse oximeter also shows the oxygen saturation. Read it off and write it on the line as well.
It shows 97 %
